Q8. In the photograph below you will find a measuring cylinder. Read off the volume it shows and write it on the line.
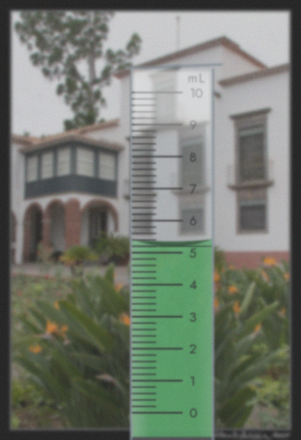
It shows 5.2 mL
